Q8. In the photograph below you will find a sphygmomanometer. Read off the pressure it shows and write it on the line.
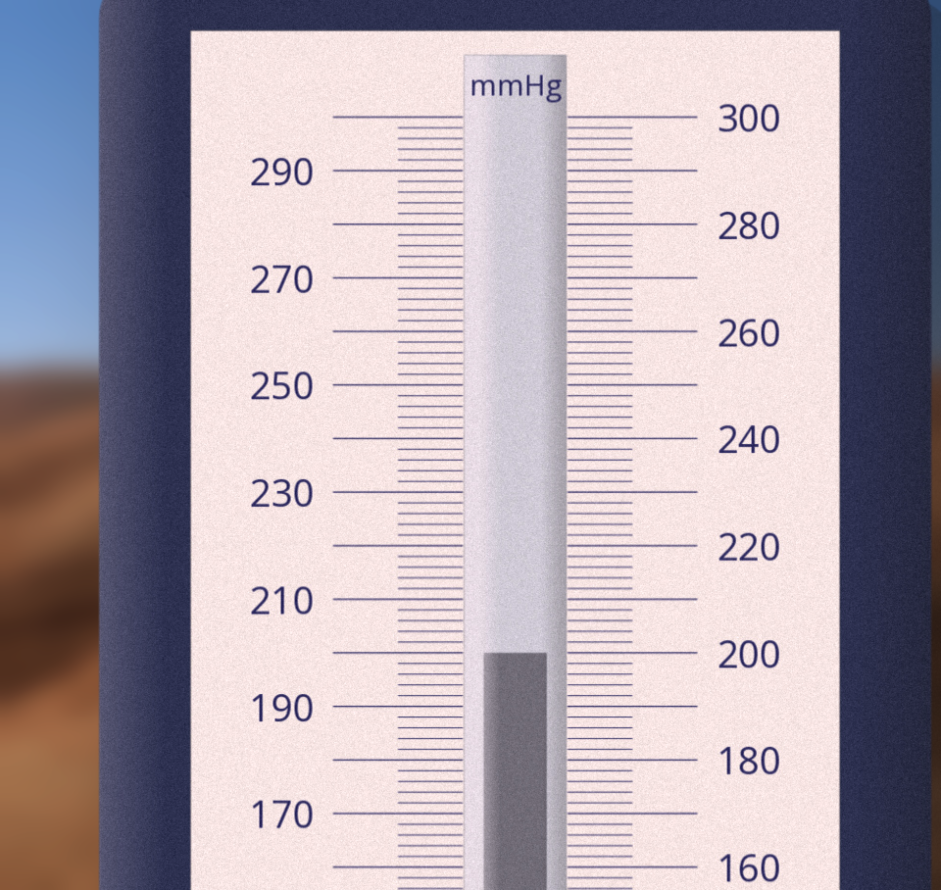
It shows 200 mmHg
